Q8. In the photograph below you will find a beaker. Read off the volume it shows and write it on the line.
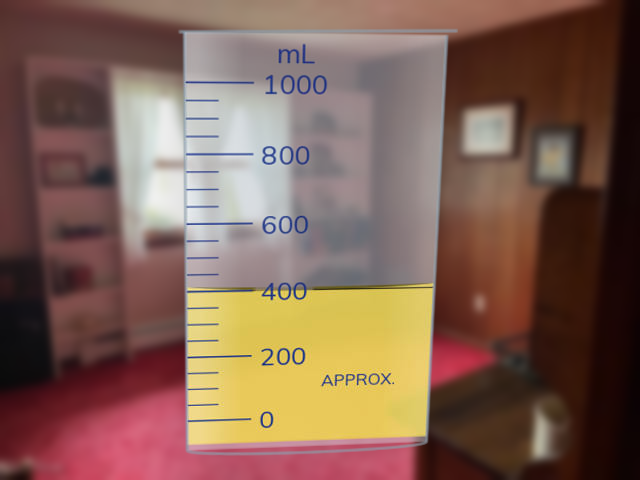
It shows 400 mL
